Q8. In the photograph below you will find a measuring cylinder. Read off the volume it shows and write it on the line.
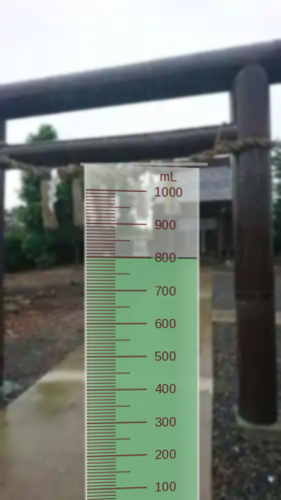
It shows 800 mL
